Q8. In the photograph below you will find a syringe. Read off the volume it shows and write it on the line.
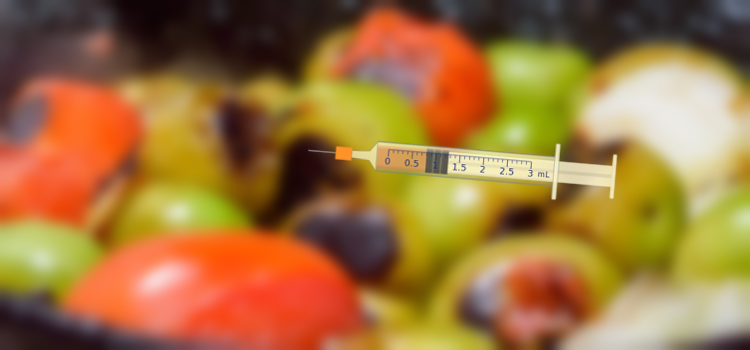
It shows 0.8 mL
